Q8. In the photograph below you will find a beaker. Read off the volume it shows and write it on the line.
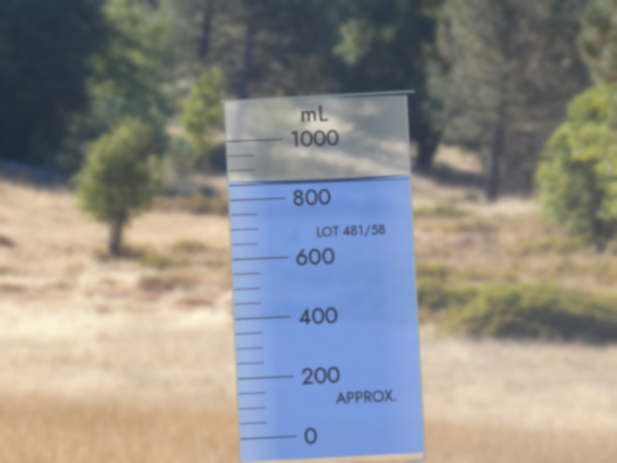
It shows 850 mL
